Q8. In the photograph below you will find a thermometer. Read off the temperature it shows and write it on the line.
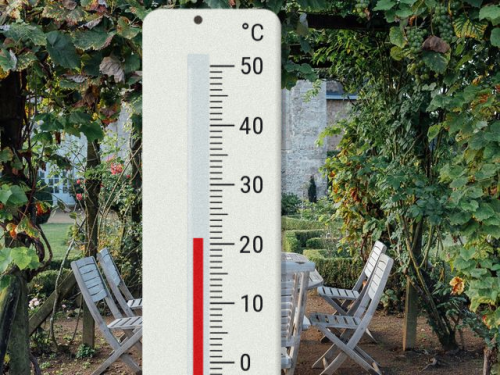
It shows 21 °C
